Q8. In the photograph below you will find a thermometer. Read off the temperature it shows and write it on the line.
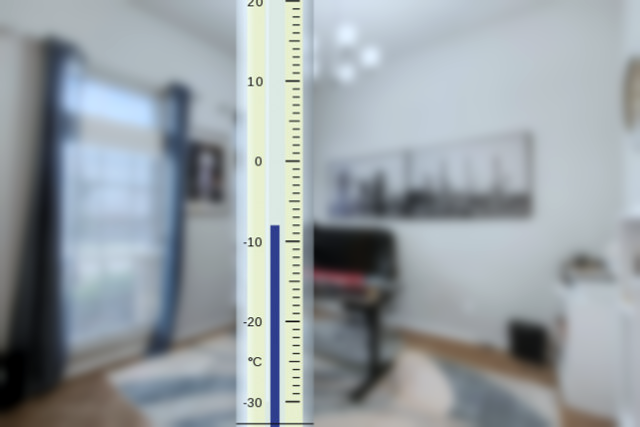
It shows -8 °C
